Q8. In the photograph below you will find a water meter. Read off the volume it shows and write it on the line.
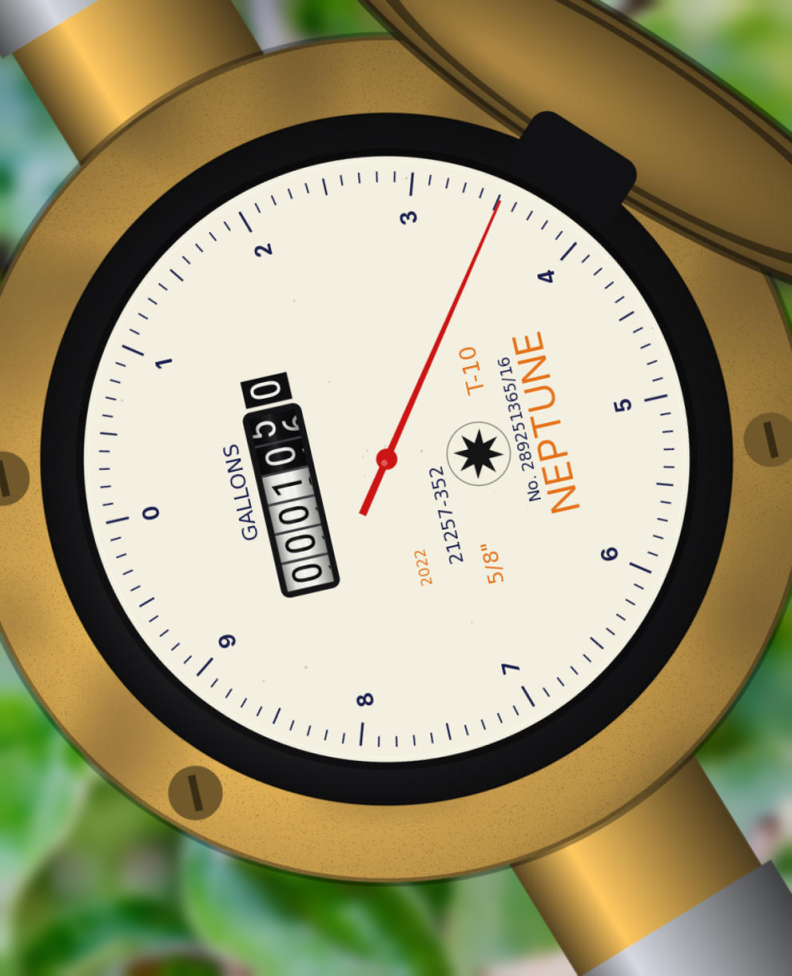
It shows 1053.5 gal
